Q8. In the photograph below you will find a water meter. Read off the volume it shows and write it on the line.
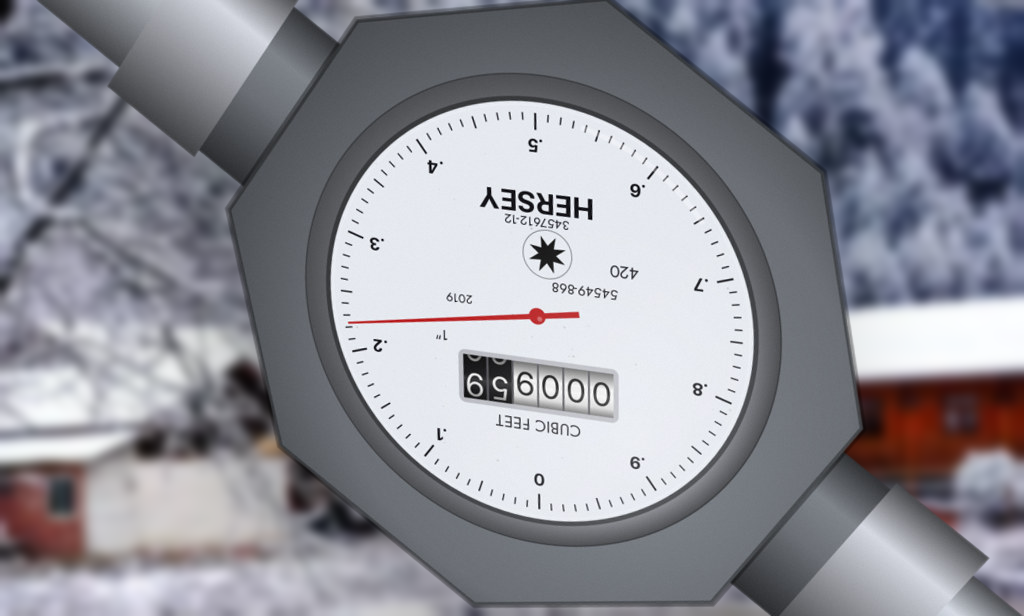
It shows 959.22 ft³
